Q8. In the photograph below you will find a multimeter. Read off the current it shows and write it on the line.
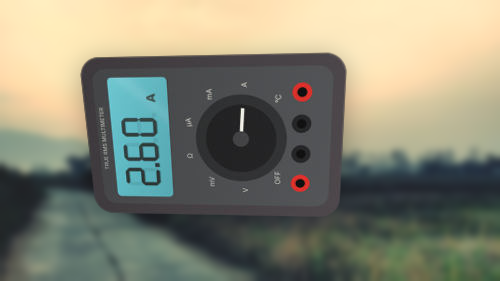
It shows 2.60 A
